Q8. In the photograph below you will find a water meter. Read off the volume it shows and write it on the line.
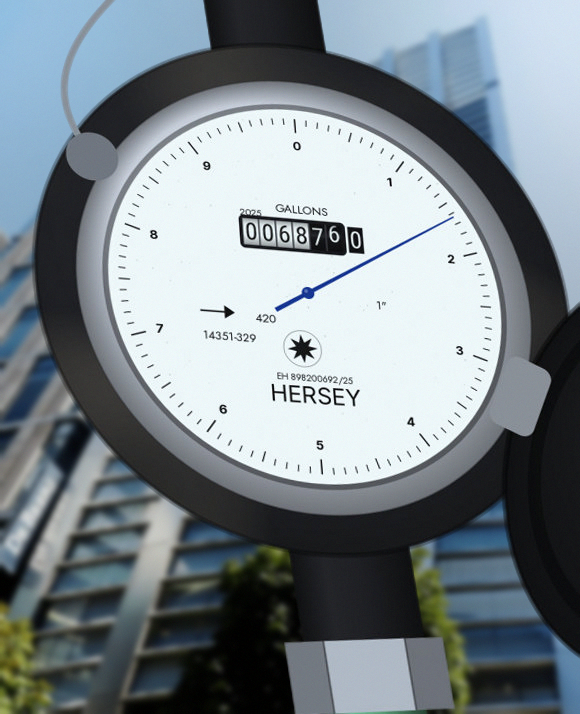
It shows 68761.6 gal
